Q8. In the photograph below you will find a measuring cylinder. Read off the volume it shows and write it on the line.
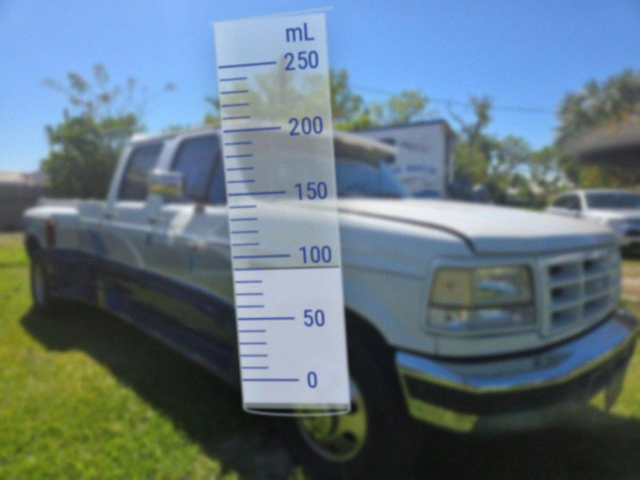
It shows 90 mL
